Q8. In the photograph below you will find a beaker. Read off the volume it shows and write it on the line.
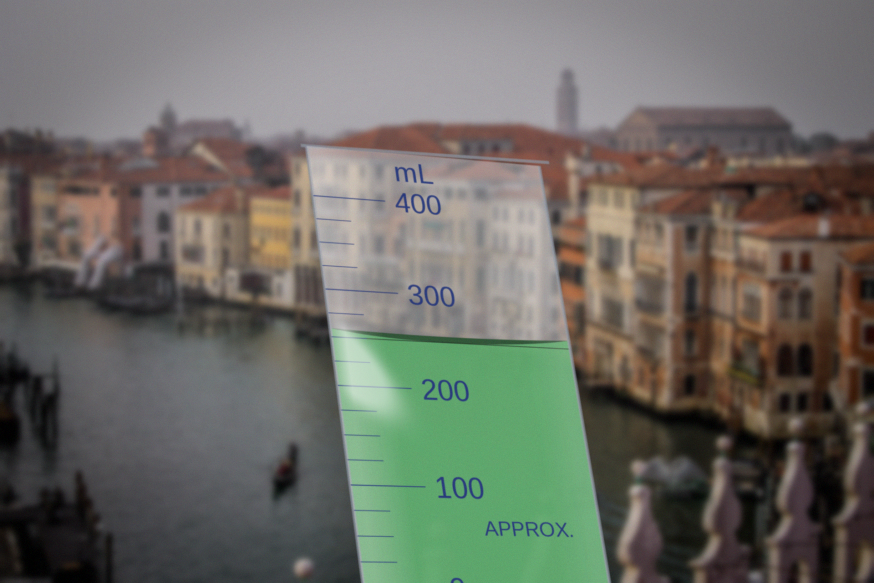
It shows 250 mL
